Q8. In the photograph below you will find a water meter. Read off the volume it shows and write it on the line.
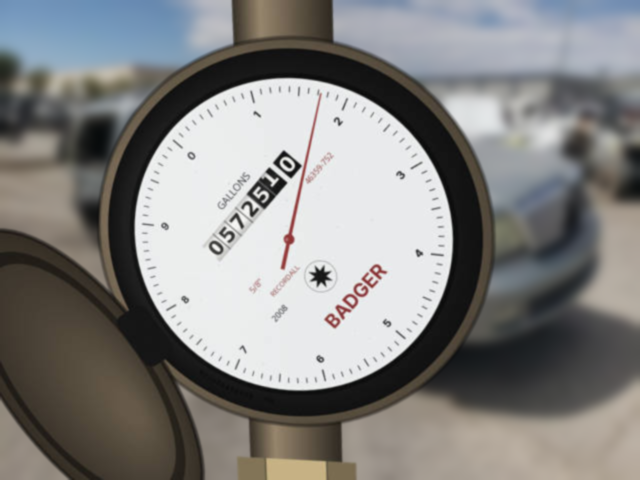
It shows 572511.7 gal
